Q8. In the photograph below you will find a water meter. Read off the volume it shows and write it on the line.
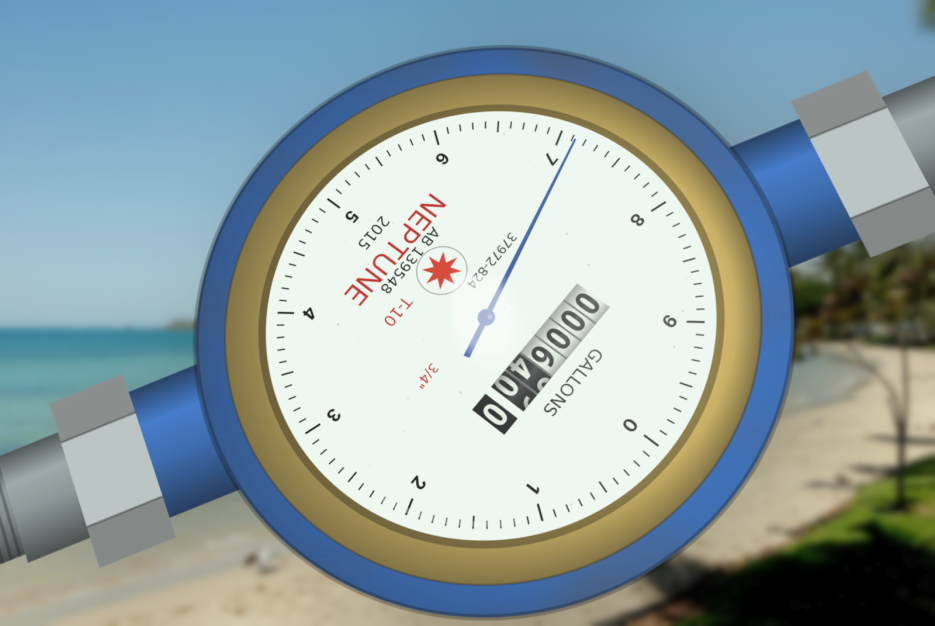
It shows 6397.1 gal
